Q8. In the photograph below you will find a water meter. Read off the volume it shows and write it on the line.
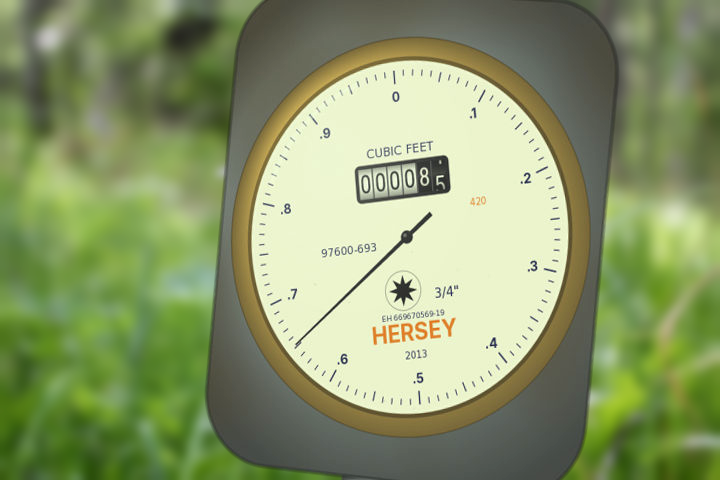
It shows 84.65 ft³
